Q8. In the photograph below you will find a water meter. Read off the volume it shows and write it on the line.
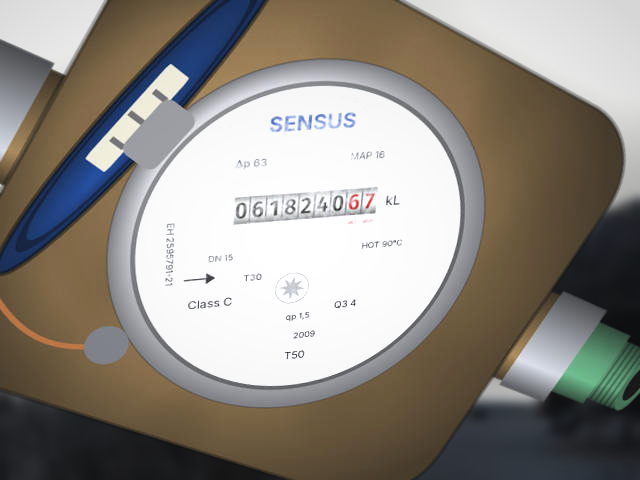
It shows 618240.67 kL
